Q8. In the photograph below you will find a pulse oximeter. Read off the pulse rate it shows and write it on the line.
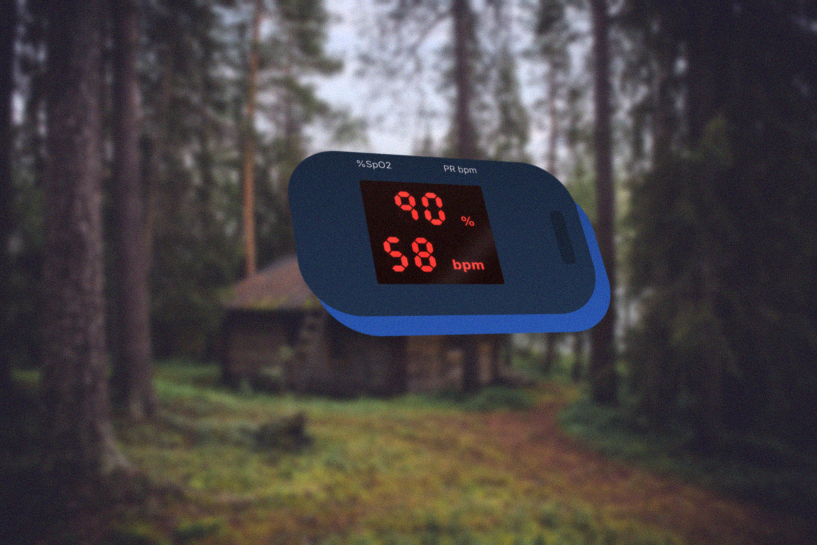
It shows 58 bpm
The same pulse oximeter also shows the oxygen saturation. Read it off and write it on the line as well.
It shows 90 %
